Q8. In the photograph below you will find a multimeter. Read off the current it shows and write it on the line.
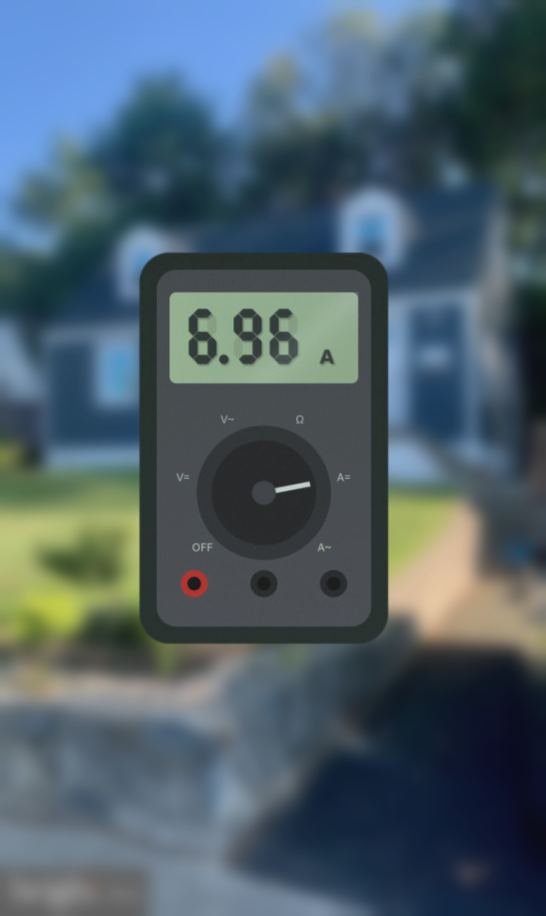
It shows 6.96 A
